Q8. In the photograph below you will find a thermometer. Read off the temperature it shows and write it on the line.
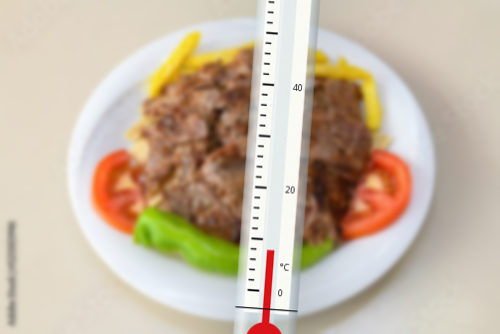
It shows 8 °C
